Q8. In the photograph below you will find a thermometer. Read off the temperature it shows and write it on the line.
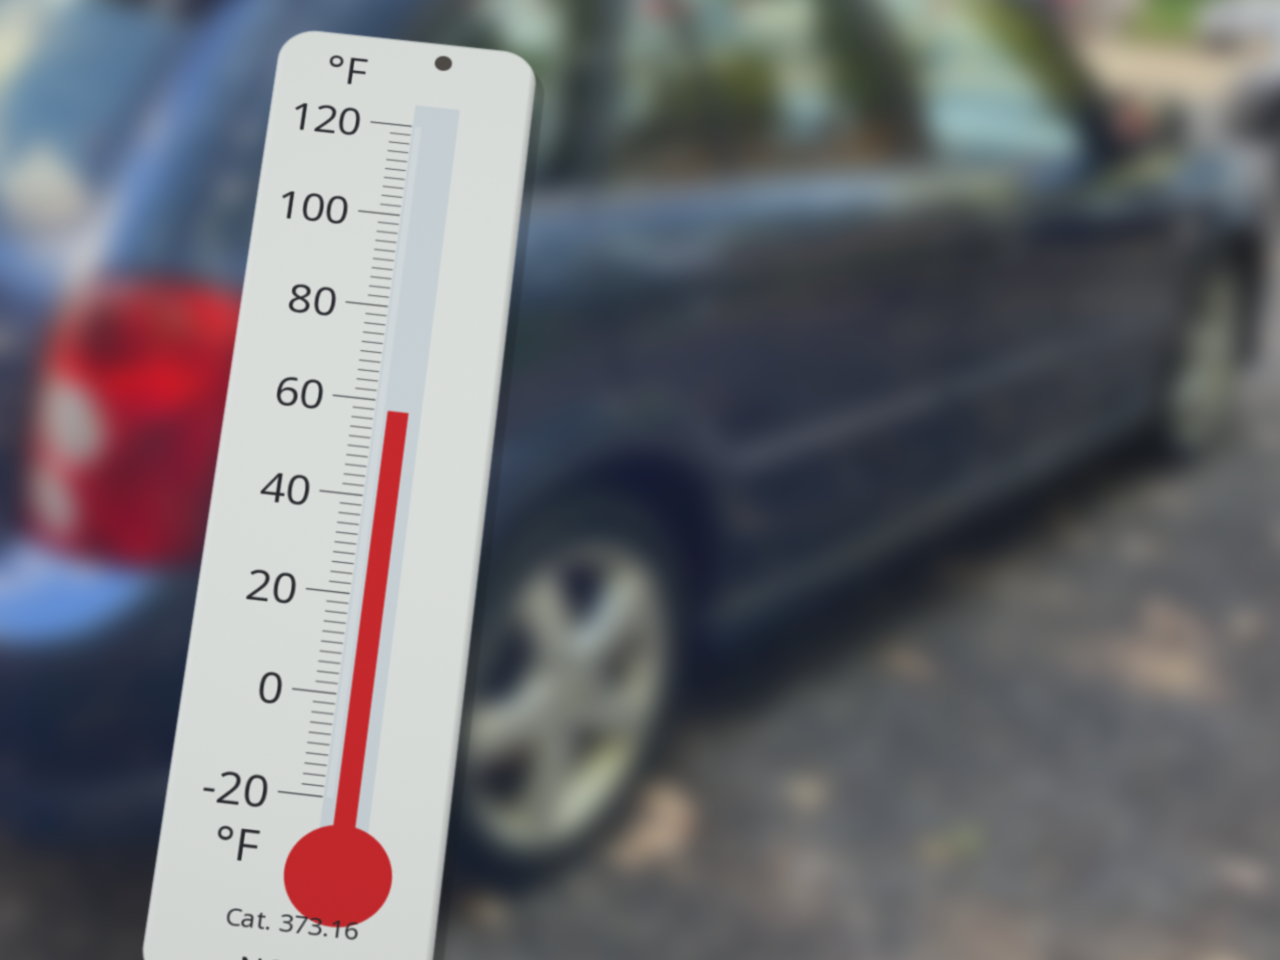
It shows 58 °F
